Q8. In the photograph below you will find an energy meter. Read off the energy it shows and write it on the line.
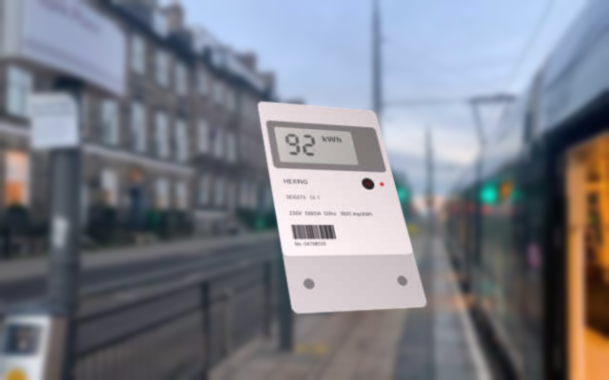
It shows 92 kWh
